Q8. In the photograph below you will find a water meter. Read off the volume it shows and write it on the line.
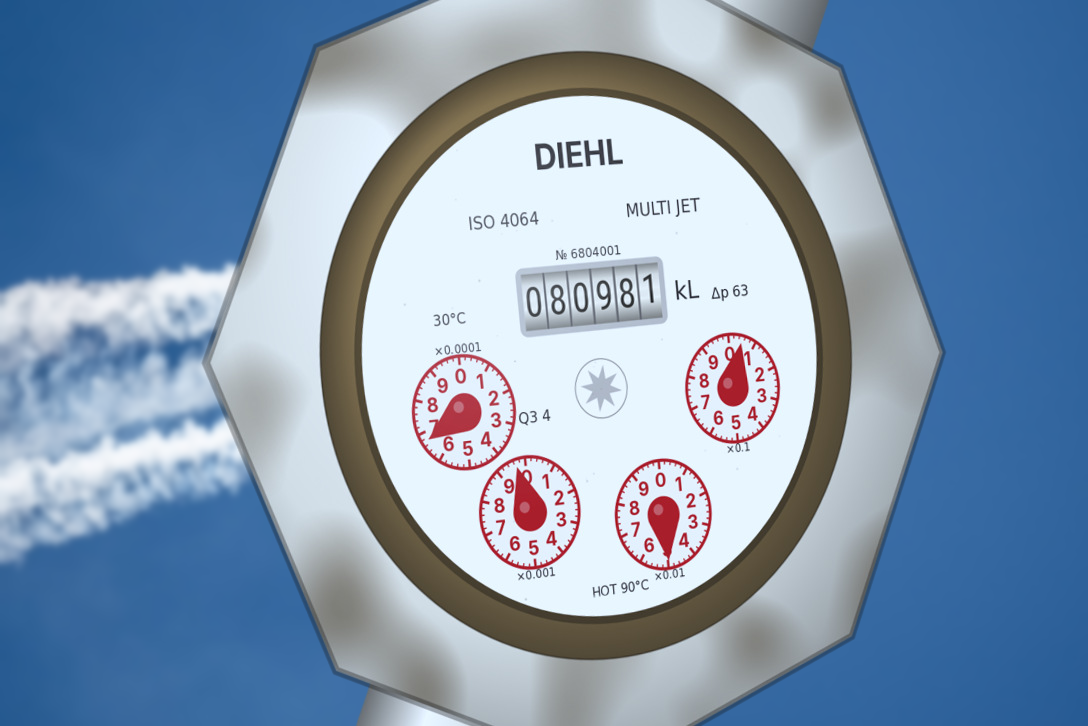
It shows 80981.0496 kL
